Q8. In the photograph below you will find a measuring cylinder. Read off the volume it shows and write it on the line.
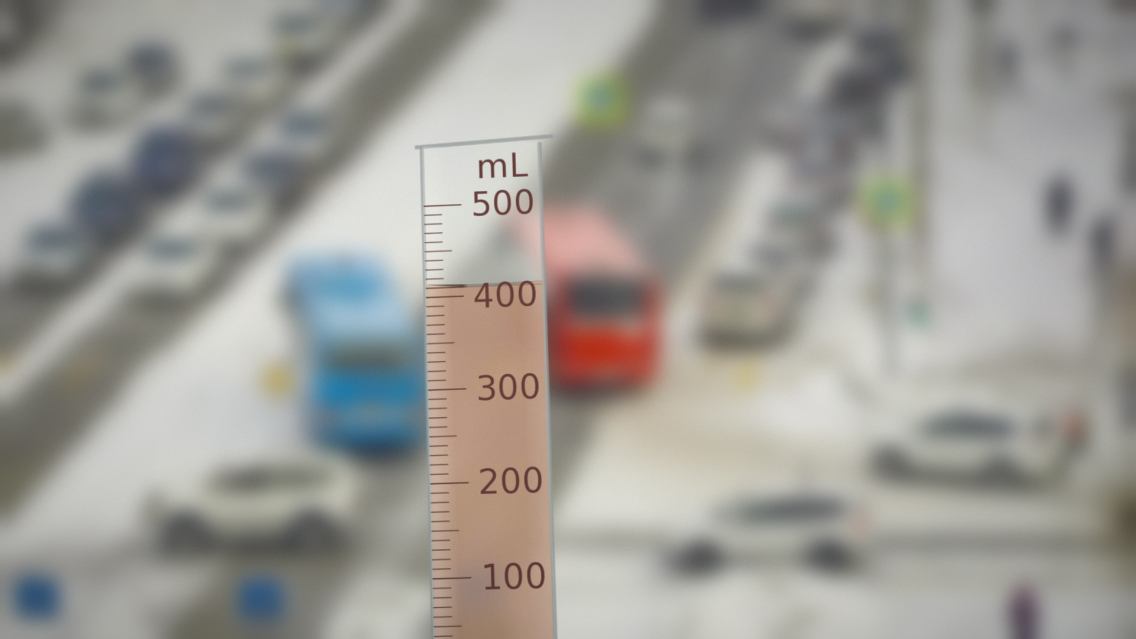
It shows 410 mL
